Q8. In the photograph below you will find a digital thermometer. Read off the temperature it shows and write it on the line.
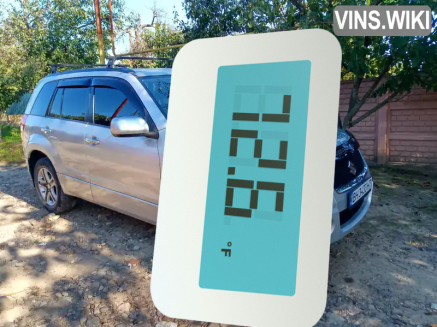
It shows 72.6 °F
